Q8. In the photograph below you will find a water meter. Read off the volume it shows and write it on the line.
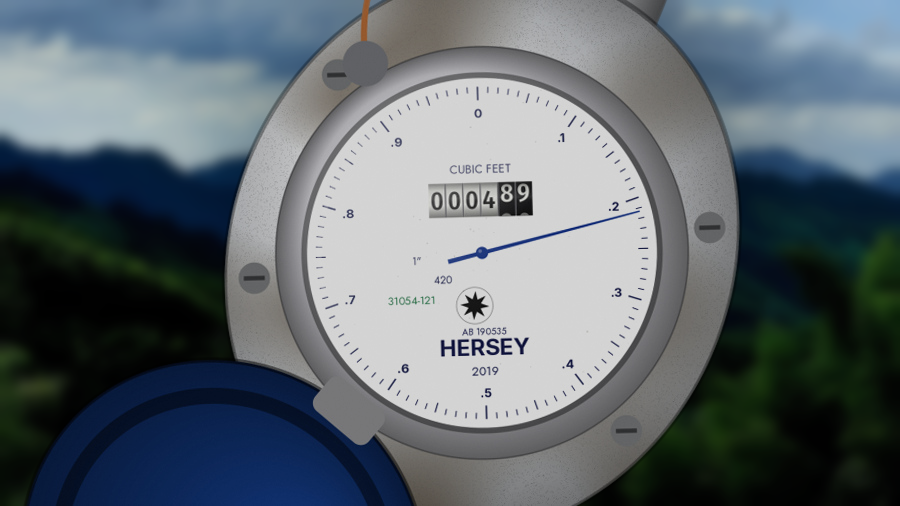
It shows 489.21 ft³
